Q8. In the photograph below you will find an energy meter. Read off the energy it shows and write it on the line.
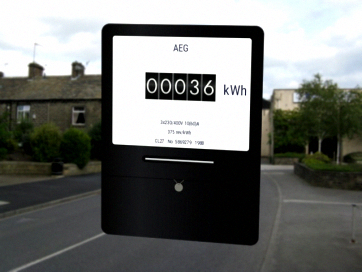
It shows 36 kWh
